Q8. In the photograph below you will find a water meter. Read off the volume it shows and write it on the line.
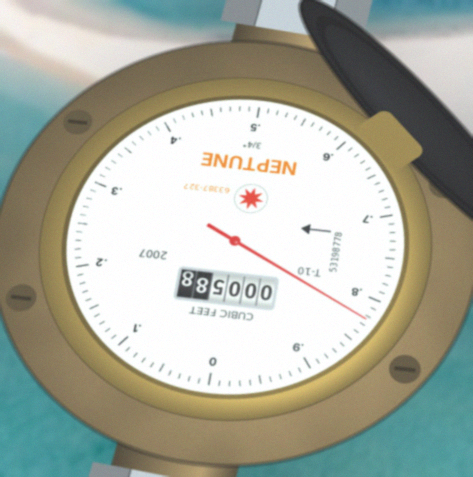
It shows 587.82 ft³
